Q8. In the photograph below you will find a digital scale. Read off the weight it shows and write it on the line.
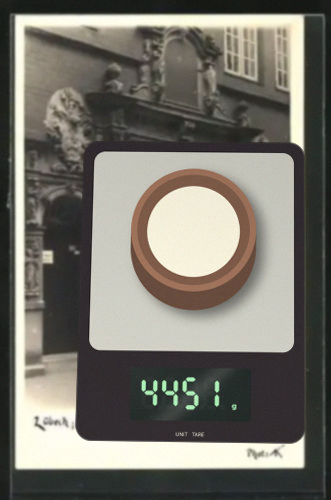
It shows 4451 g
